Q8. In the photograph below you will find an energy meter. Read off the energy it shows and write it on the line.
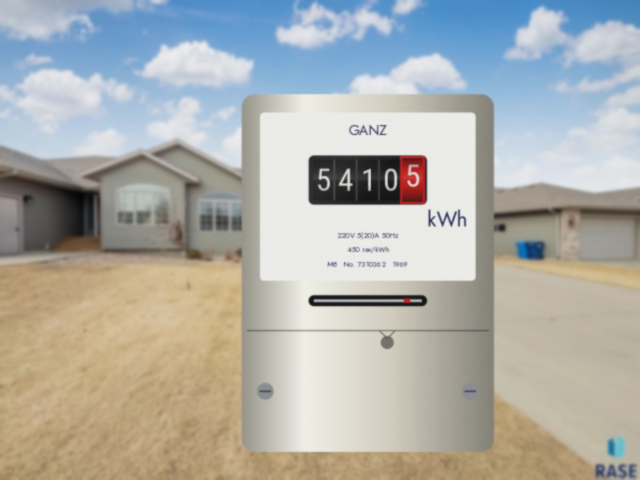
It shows 5410.5 kWh
